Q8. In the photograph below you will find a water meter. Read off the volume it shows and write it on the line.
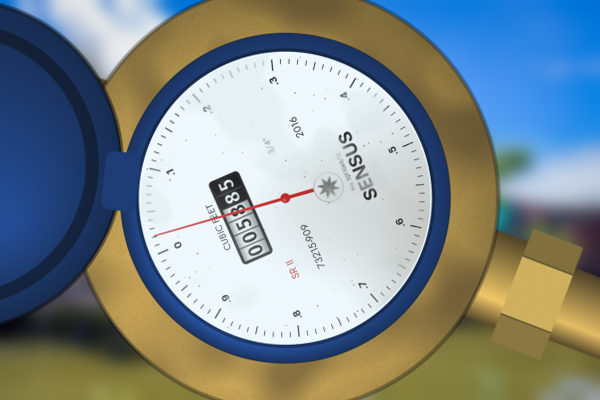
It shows 5885.02 ft³
